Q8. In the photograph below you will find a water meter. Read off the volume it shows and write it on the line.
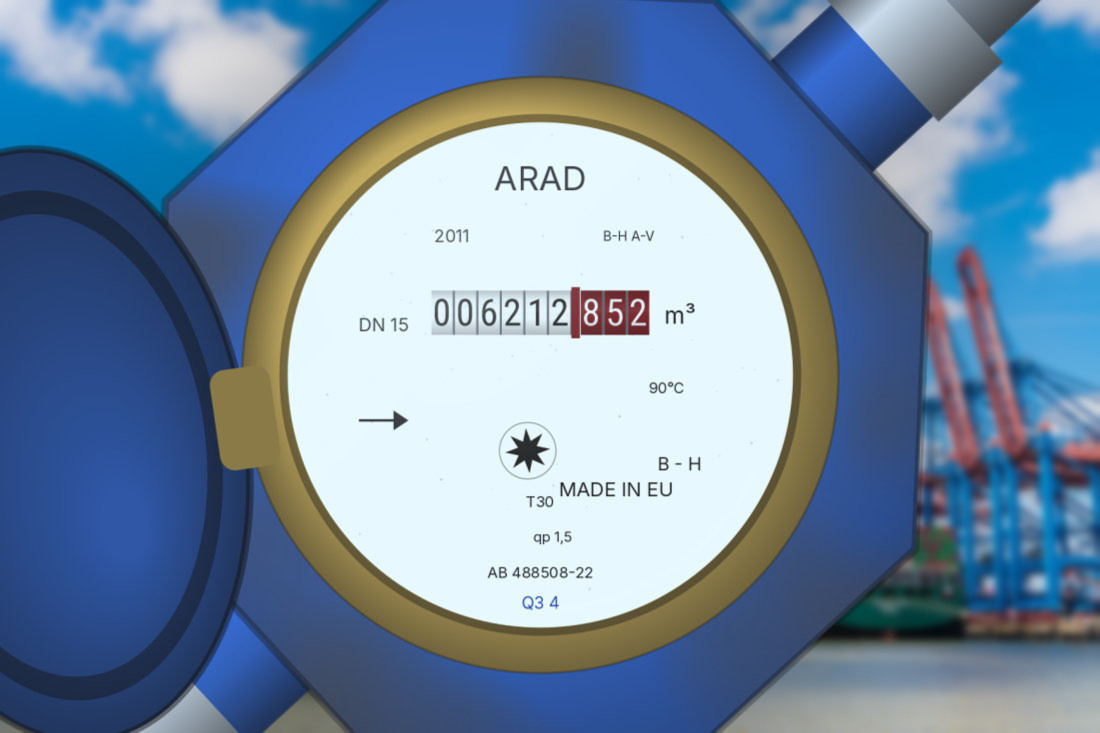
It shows 6212.852 m³
